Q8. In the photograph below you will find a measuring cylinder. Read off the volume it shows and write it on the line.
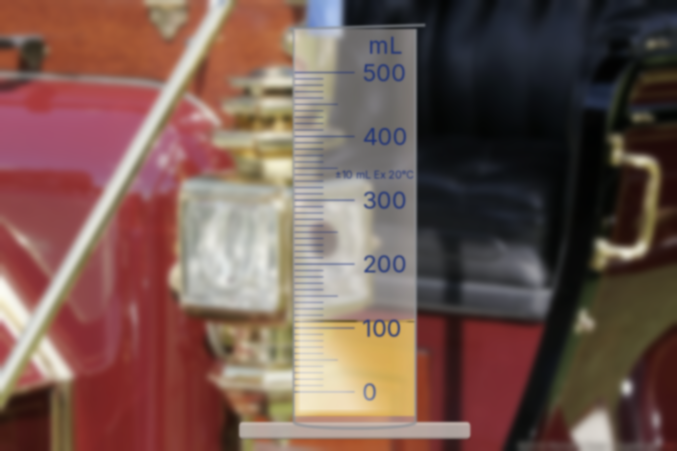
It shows 110 mL
